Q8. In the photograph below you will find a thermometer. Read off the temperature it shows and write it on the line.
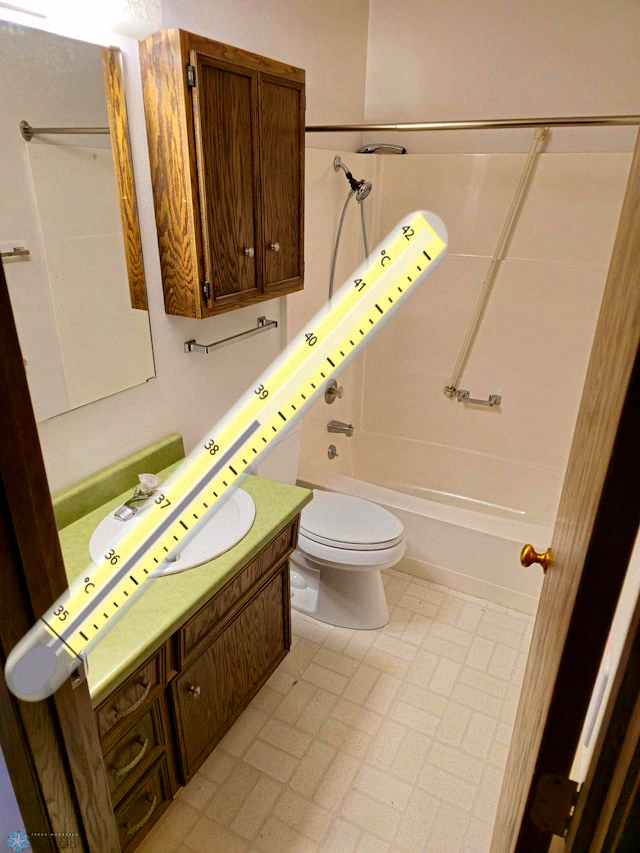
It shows 38.7 °C
